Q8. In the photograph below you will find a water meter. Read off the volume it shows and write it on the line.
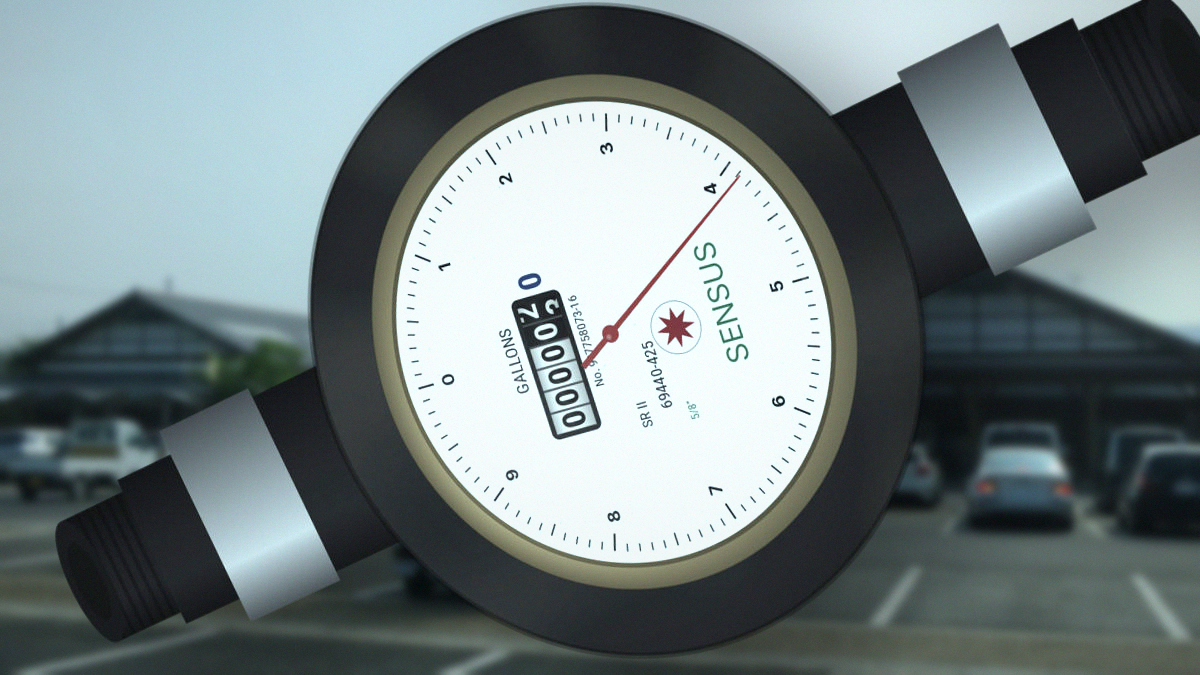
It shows 24.1 gal
